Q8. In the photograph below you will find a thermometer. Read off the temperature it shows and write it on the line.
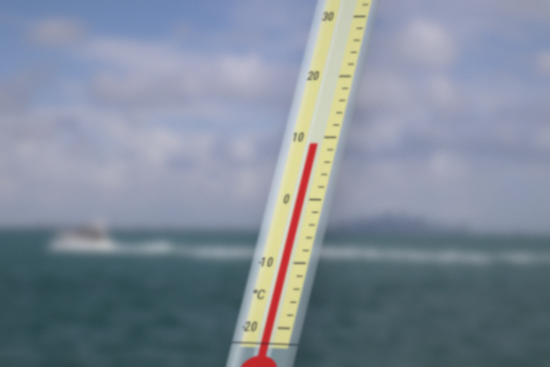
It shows 9 °C
